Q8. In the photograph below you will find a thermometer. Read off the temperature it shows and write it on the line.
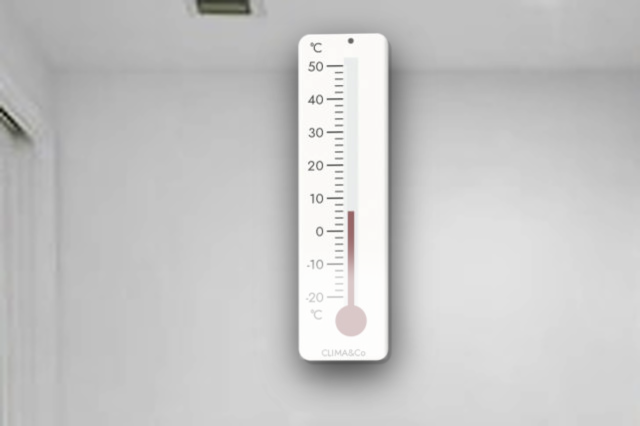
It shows 6 °C
